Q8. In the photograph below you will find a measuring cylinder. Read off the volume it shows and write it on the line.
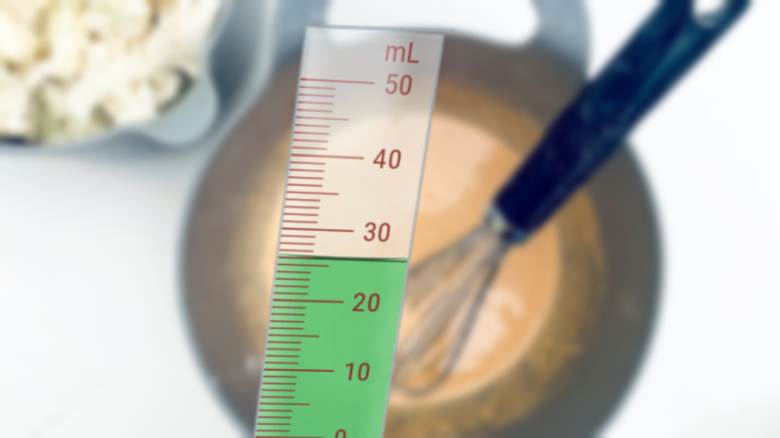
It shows 26 mL
